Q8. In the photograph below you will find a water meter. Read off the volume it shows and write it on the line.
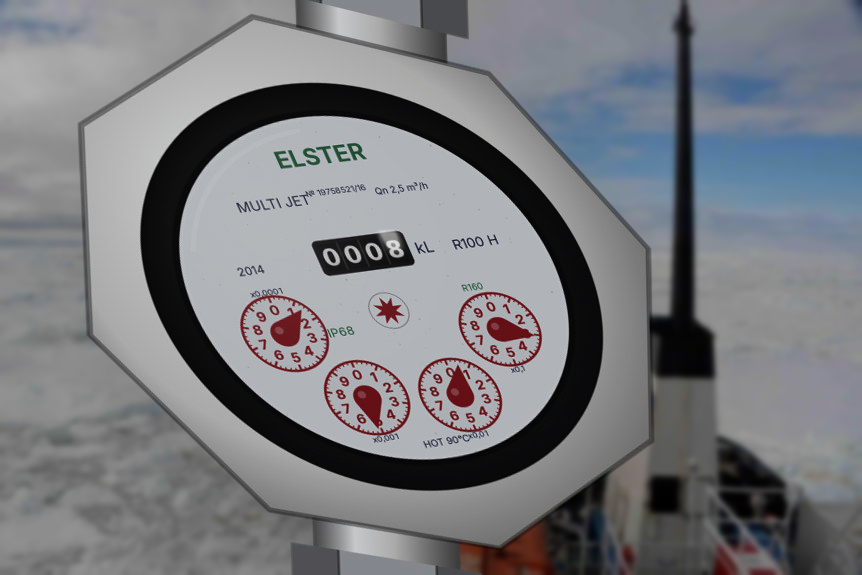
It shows 8.3051 kL
